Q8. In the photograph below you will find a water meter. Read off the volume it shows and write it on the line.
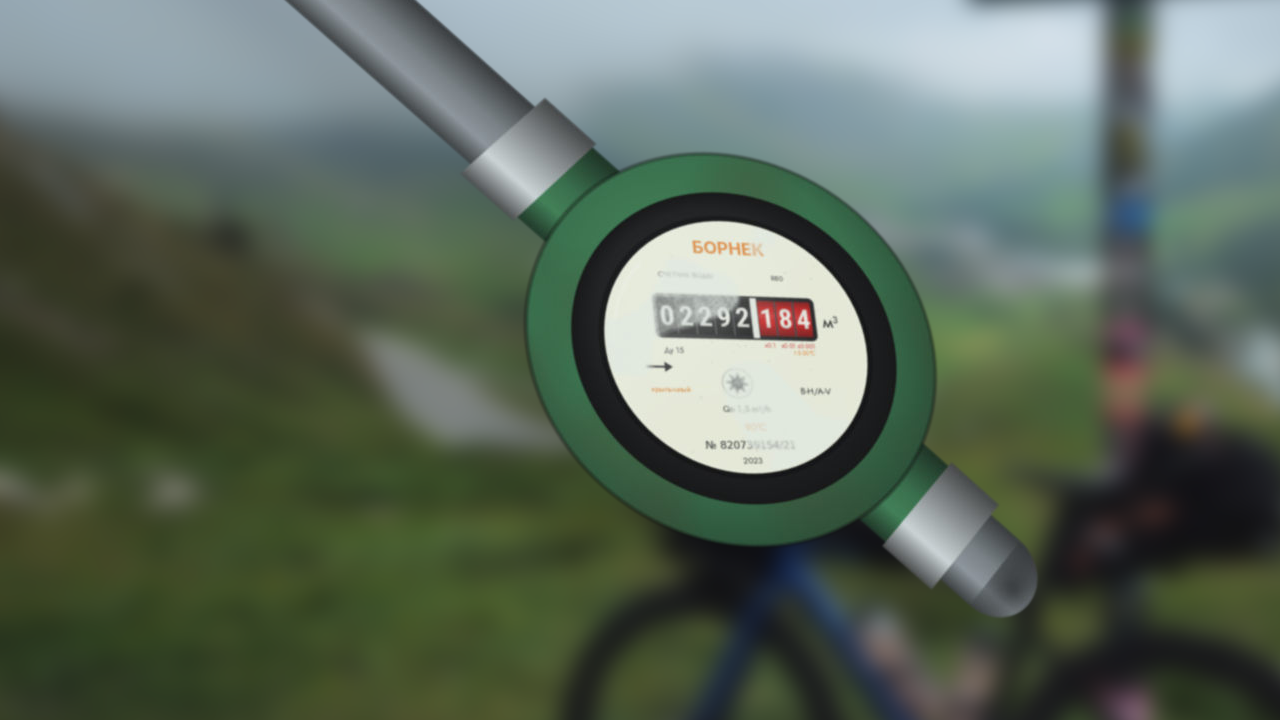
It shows 2292.184 m³
